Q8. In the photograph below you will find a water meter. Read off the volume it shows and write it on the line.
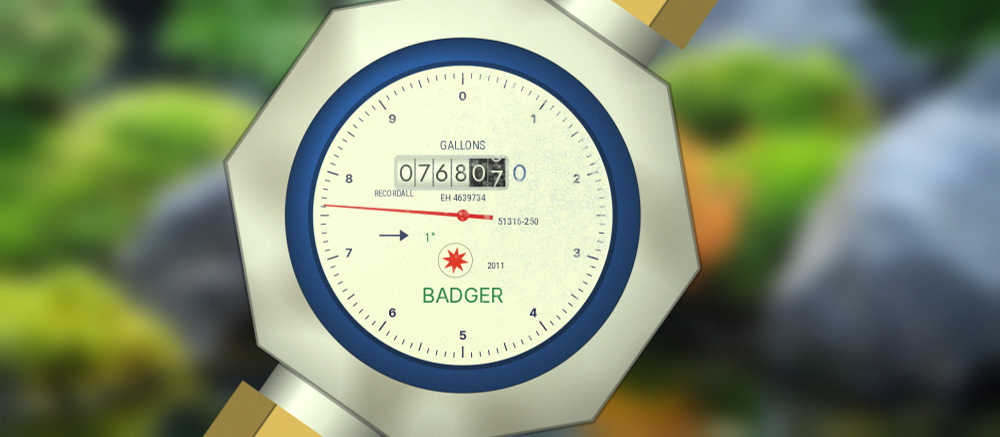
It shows 768067.6 gal
